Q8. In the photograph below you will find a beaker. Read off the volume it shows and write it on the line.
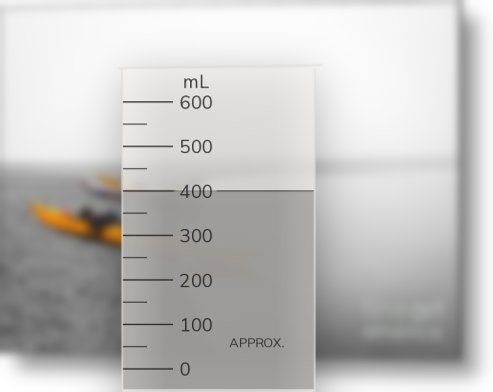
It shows 400 mL
